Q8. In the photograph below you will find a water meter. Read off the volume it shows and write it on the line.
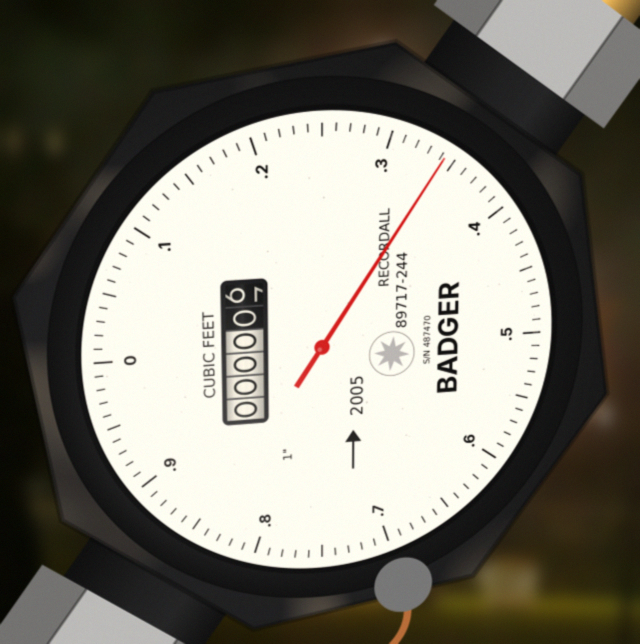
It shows 6.34 ft³
